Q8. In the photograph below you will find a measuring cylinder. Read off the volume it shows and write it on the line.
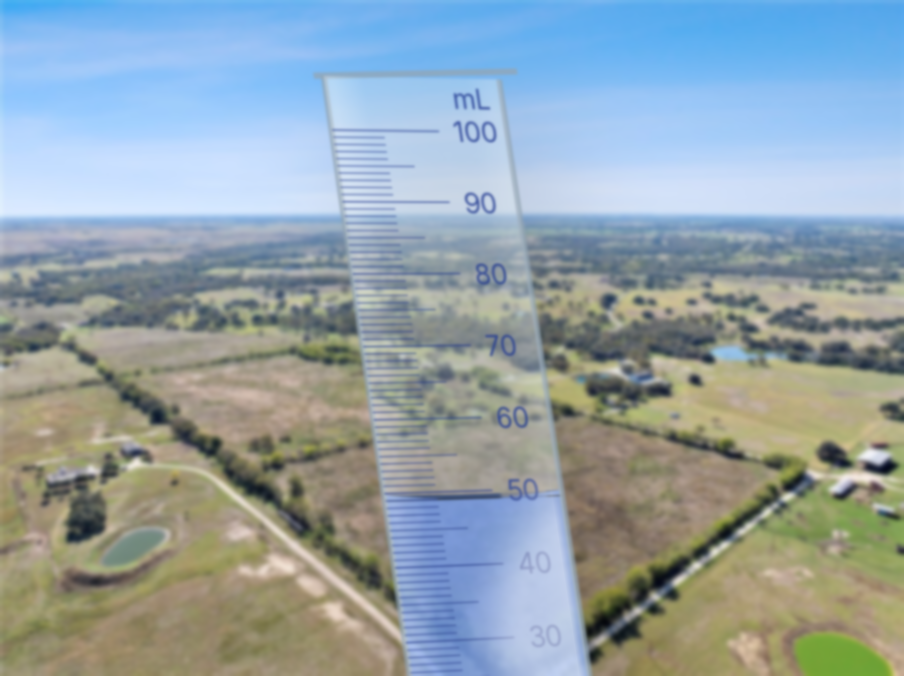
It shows 49 mL
